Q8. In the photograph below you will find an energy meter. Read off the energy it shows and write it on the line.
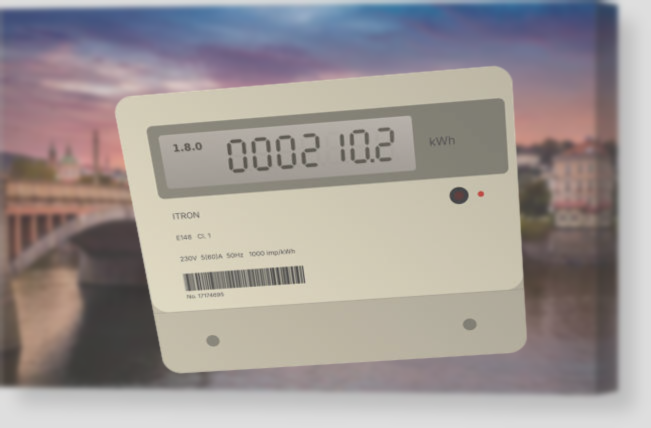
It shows 210.2 kWh
